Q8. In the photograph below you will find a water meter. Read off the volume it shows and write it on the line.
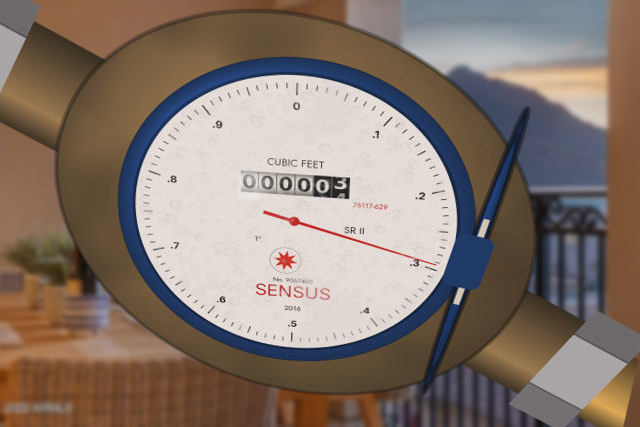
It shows 3.29 ft³
